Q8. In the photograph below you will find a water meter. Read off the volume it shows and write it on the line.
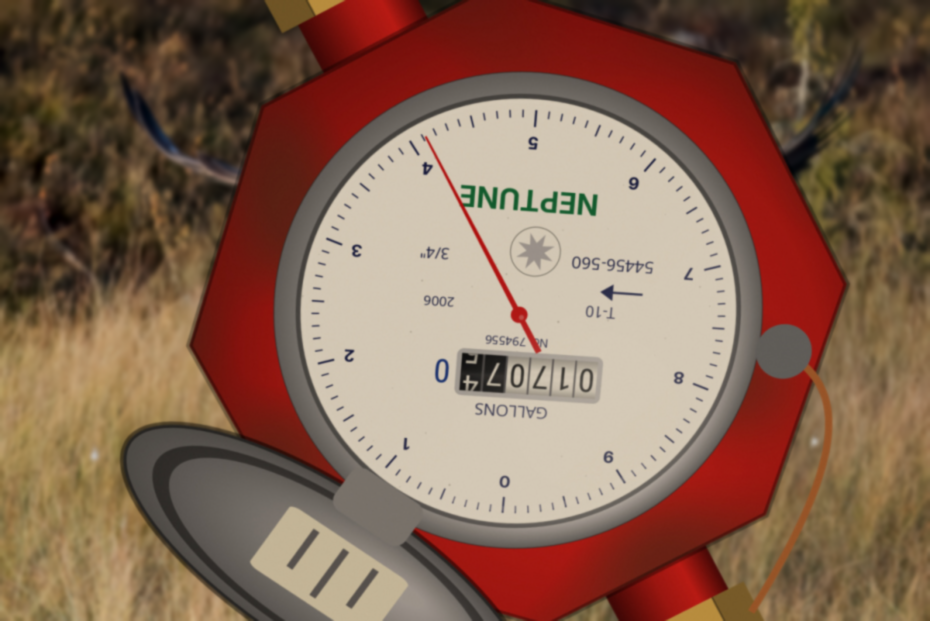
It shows 170744.1 gal
